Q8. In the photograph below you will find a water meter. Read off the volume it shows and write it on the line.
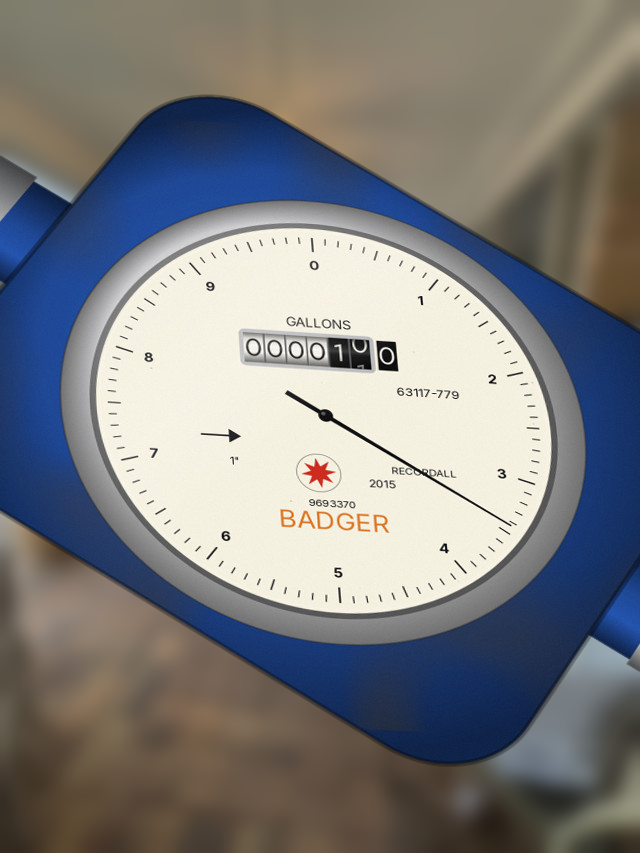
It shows 103.4 gal
